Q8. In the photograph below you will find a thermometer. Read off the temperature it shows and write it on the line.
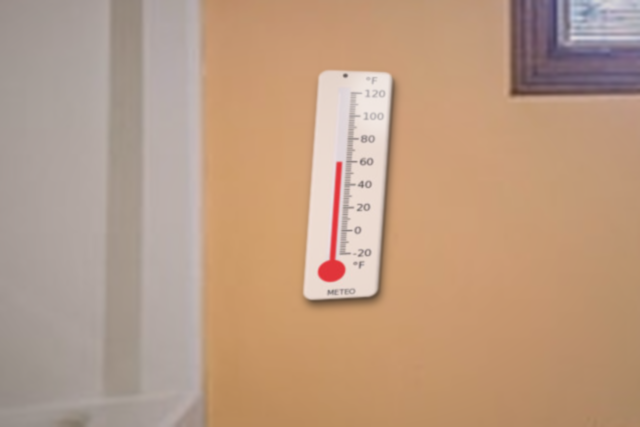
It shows 60 °F
